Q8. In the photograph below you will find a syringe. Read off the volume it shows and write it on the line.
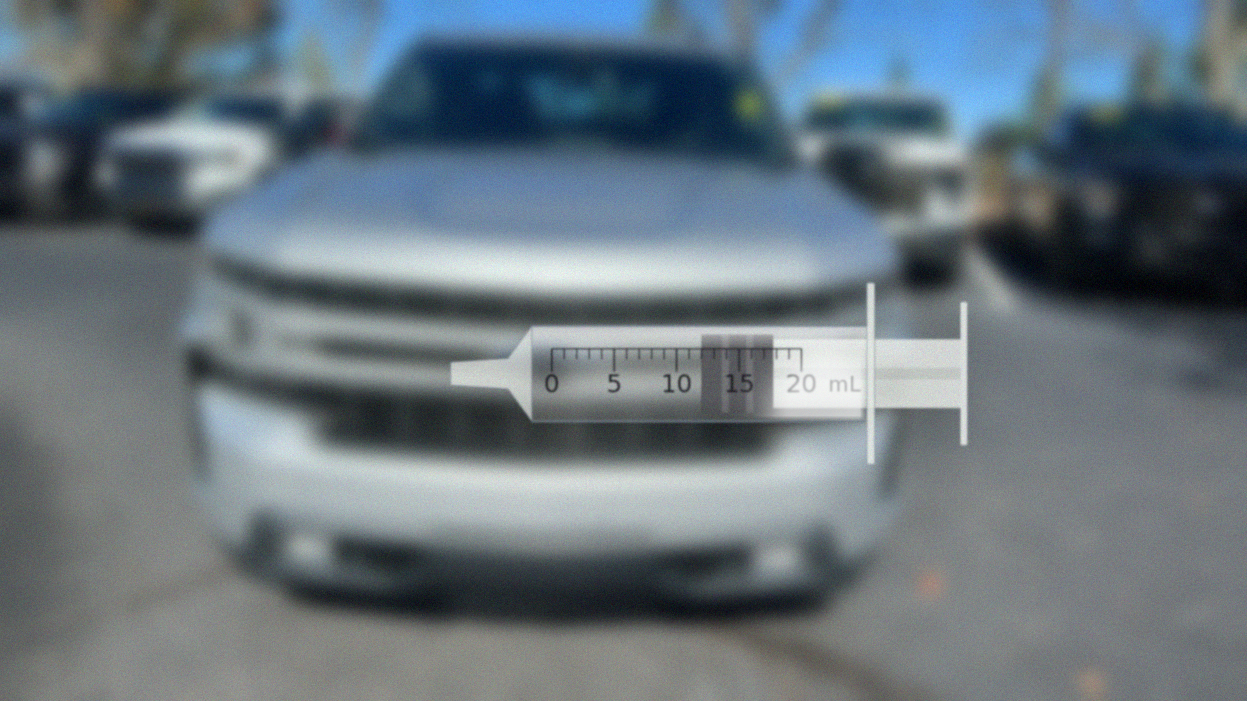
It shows 12 mL
